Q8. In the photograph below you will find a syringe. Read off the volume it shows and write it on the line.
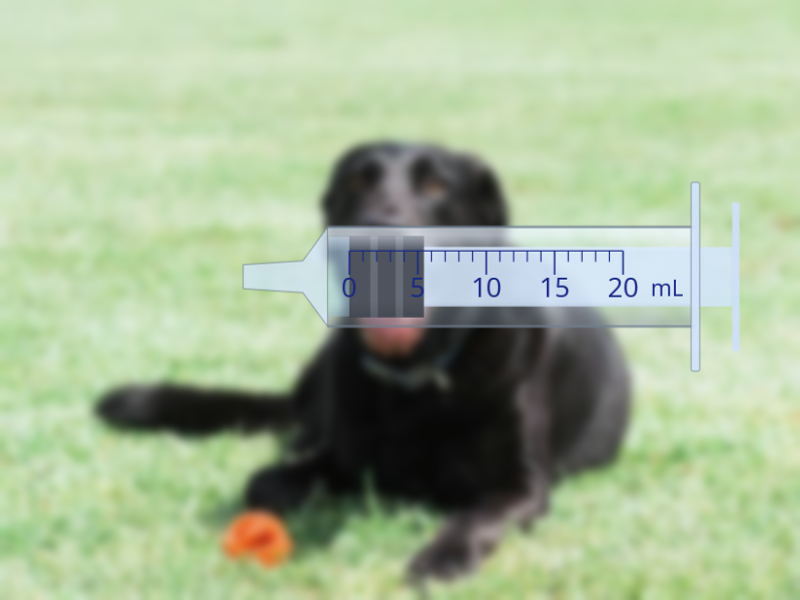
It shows 0 mL
